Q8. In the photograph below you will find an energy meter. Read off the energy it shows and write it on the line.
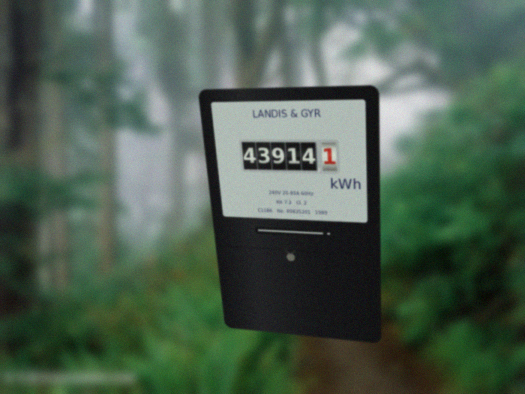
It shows 43914.1 kWh
